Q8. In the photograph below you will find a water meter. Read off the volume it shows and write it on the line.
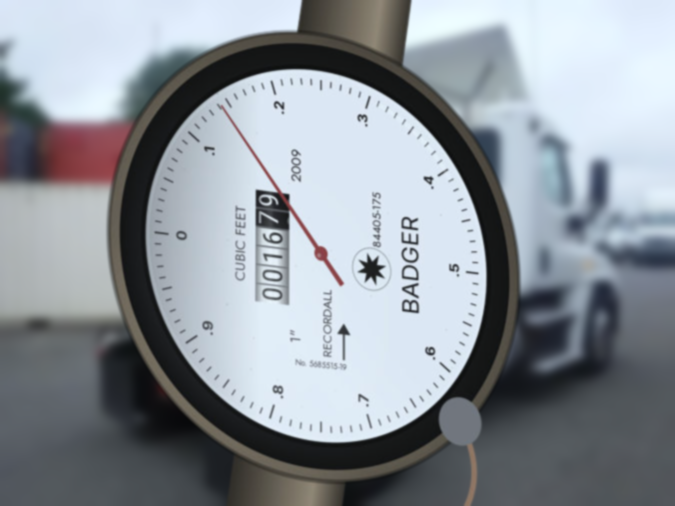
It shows 1679.14 ft³
